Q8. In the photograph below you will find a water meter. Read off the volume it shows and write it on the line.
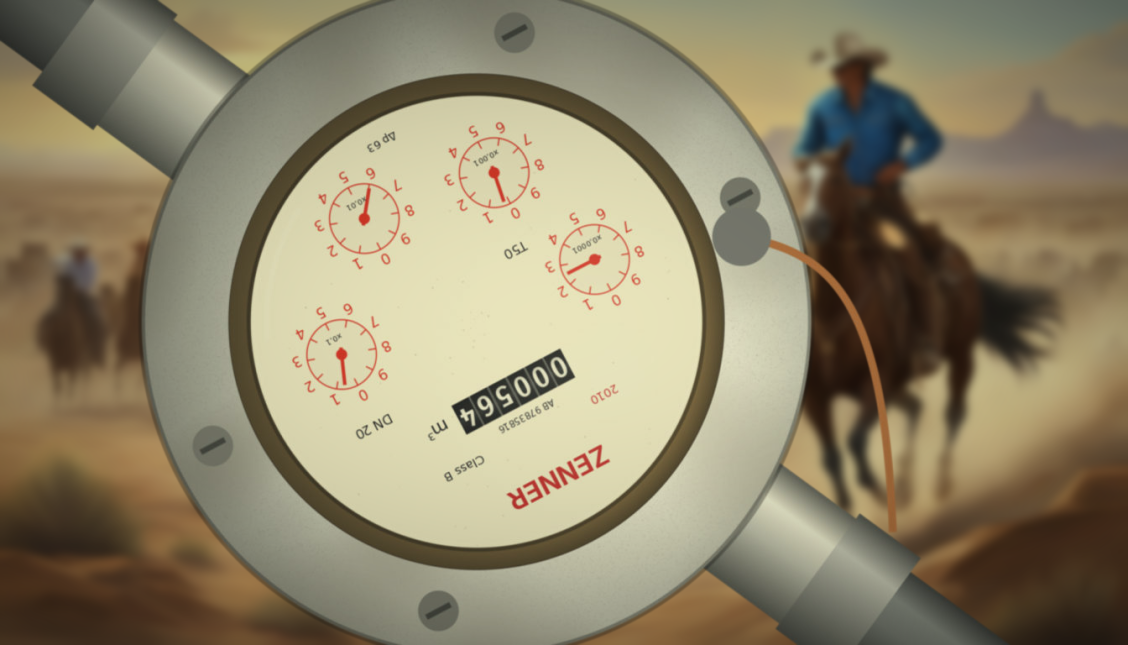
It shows 564.0602 m³
